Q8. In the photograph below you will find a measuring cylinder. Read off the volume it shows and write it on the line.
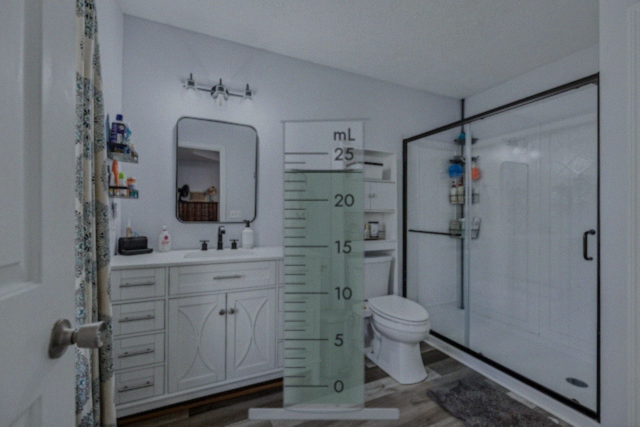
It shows 23 mL
